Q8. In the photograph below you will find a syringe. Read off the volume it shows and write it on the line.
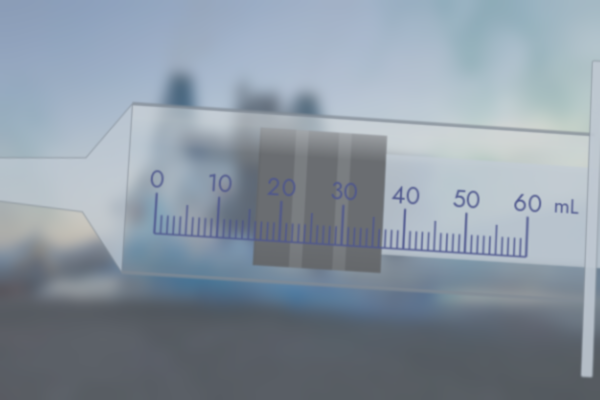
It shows 16 mL
